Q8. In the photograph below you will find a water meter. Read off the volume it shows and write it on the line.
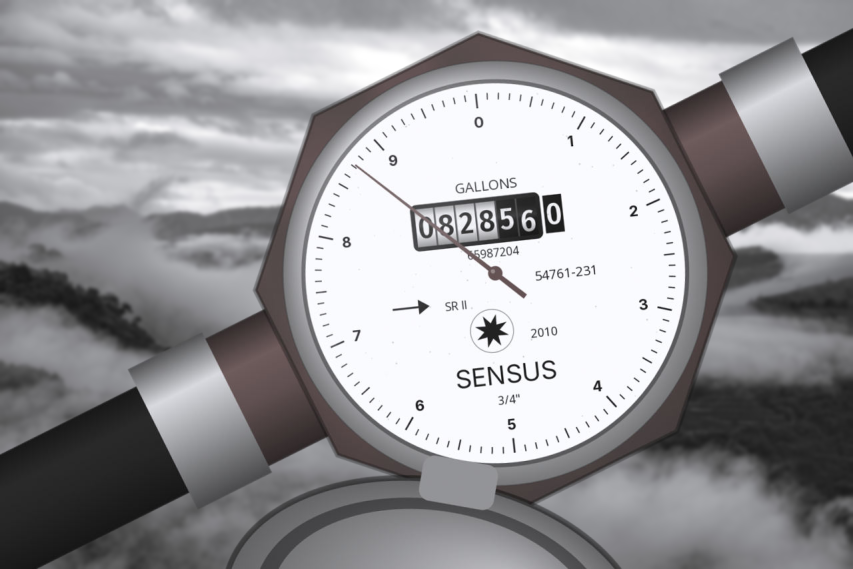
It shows 828558.7 gal
